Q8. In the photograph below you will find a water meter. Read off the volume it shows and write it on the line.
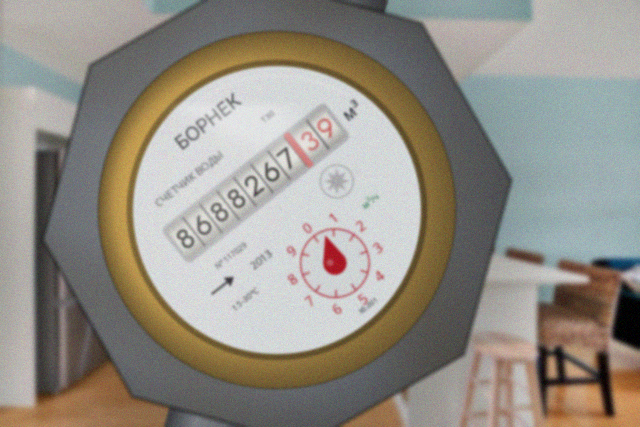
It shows 8688267.390 m³
